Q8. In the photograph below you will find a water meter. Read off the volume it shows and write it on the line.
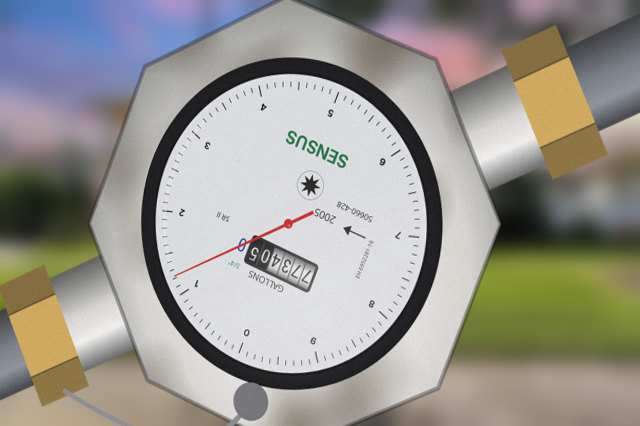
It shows 7734051.2 gal
